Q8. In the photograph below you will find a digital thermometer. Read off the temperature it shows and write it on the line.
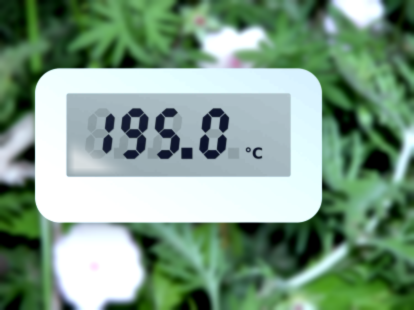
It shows 195.0 °C
